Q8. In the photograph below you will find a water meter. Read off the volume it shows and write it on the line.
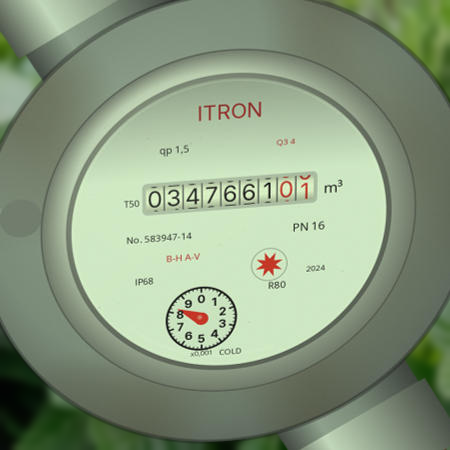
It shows 347661.008 m³
